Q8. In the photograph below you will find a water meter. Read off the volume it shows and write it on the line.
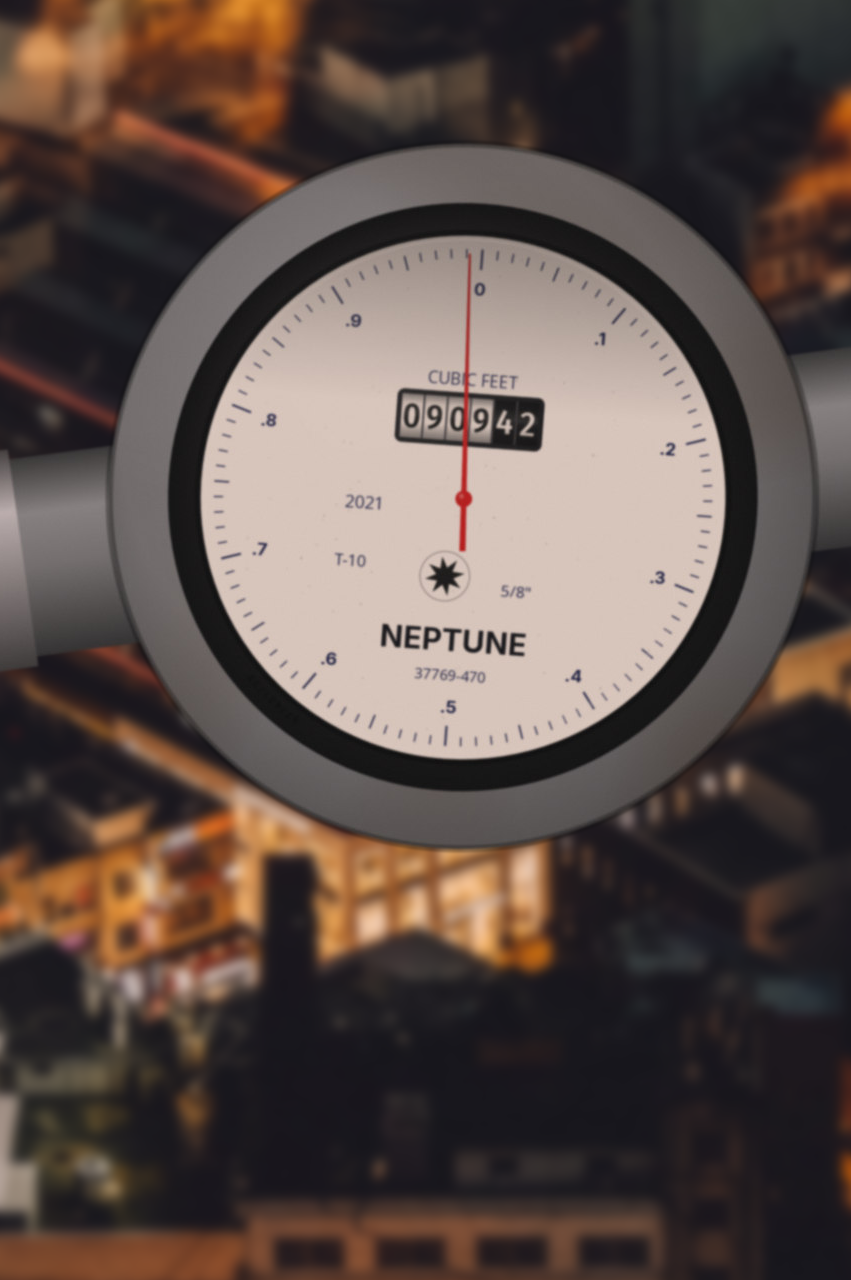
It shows 90941.99 ft³
